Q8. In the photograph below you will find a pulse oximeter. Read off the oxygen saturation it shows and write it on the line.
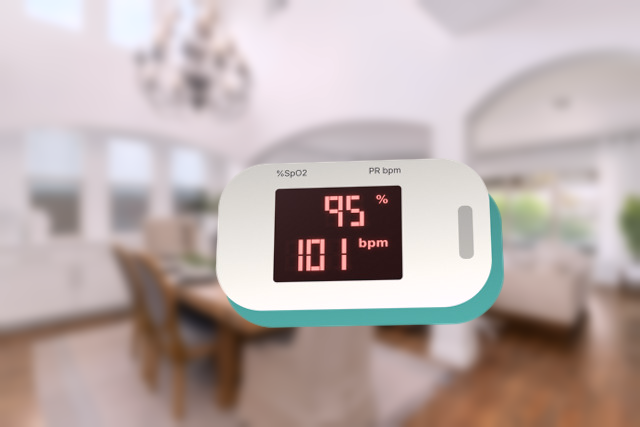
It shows 95 %
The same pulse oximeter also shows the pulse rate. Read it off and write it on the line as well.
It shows 101 bpm
